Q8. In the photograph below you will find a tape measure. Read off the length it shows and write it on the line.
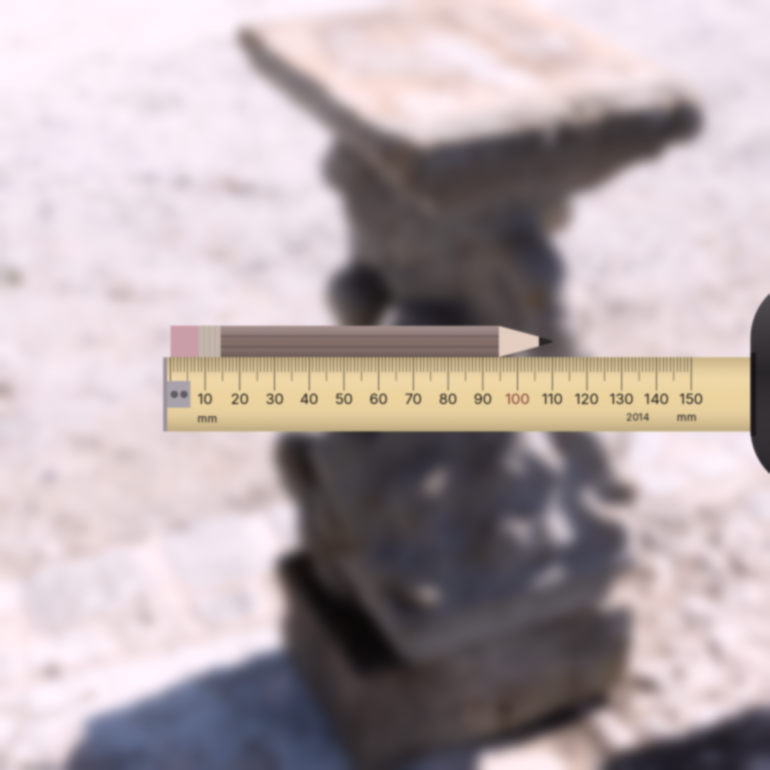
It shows 110 mm
